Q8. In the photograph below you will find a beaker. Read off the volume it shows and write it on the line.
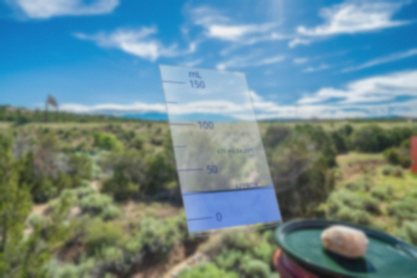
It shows 25 mL
